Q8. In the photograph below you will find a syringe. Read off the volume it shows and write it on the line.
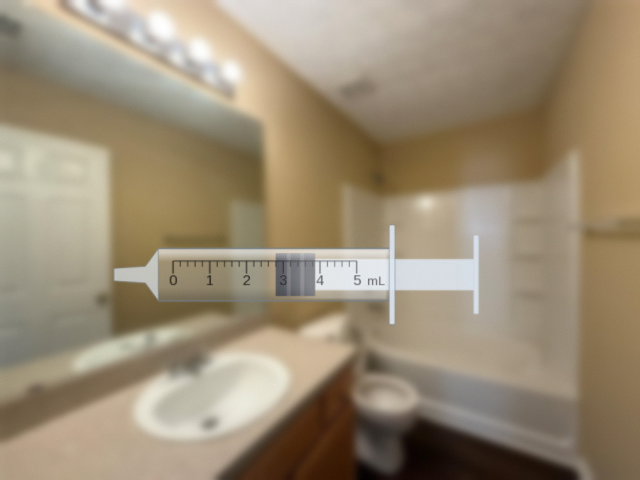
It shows 2.8 mL
